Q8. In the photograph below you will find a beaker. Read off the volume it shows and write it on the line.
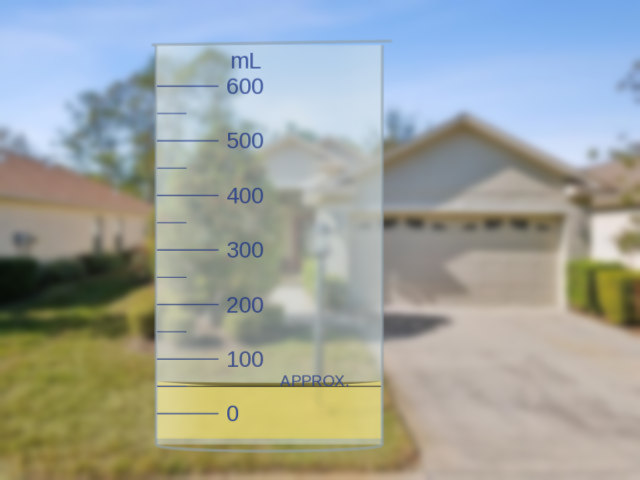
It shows 50 mL
